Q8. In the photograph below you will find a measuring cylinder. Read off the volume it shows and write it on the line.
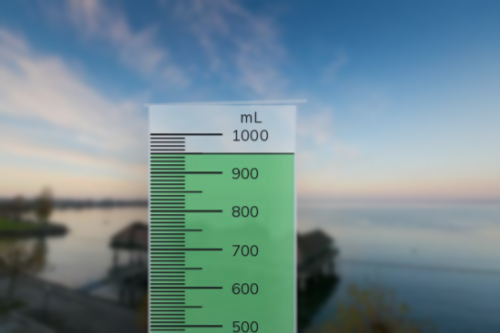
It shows 950 mL
